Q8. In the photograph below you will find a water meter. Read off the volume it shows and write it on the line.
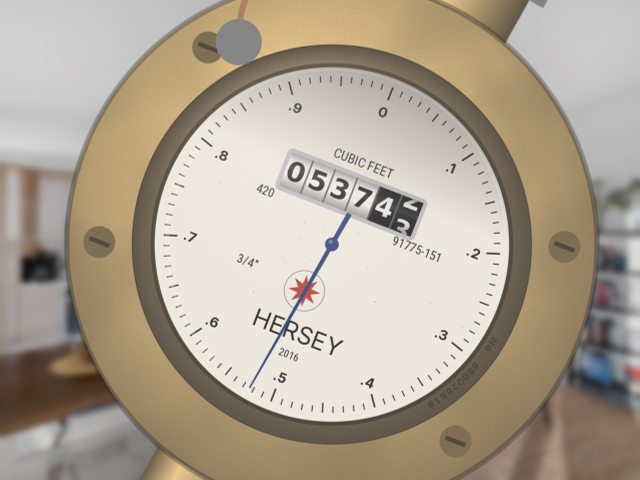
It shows 53742.52 ft³
